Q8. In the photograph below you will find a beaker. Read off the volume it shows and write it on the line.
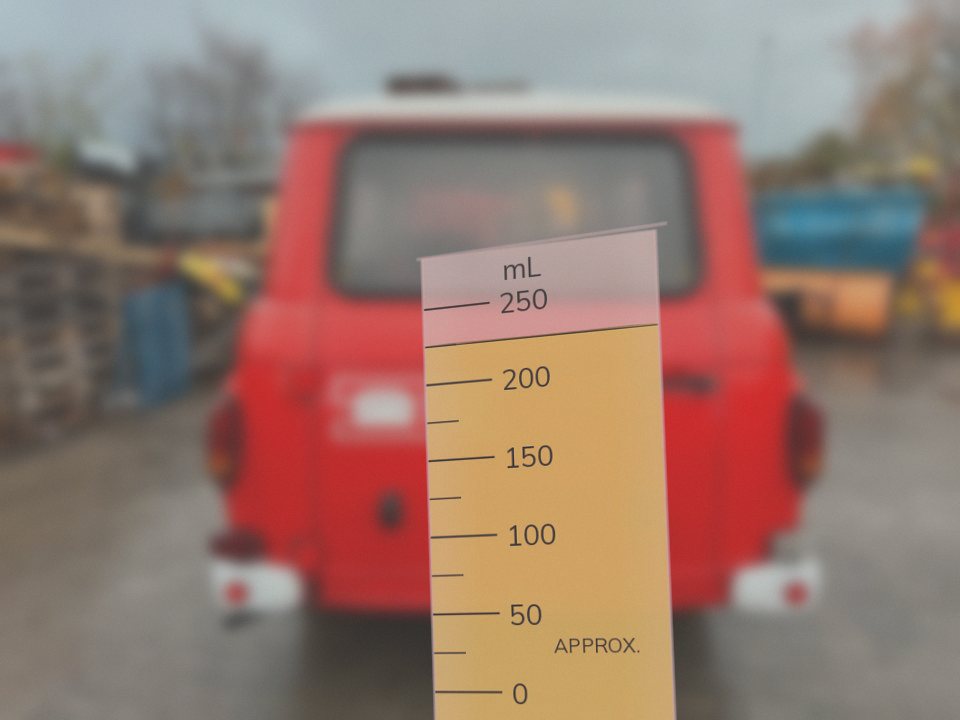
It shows 225 mL
